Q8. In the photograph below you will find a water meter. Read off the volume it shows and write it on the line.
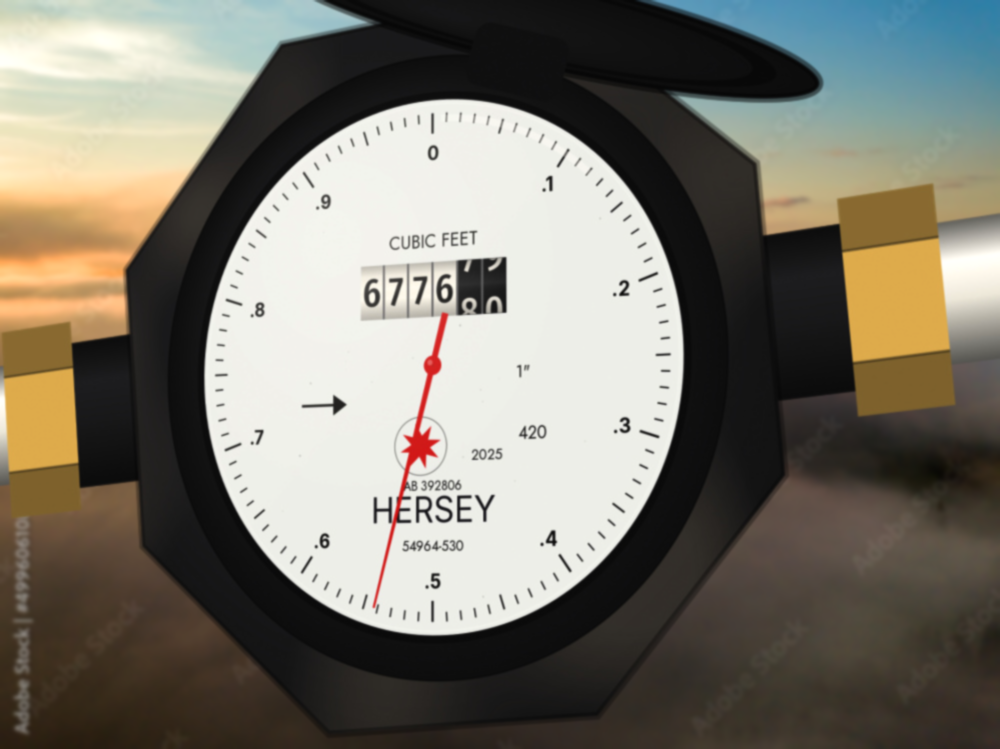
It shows 677679.54 ft³
